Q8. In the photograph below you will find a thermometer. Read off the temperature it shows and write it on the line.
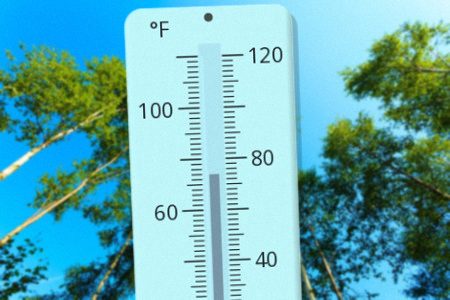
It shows 74 °F
